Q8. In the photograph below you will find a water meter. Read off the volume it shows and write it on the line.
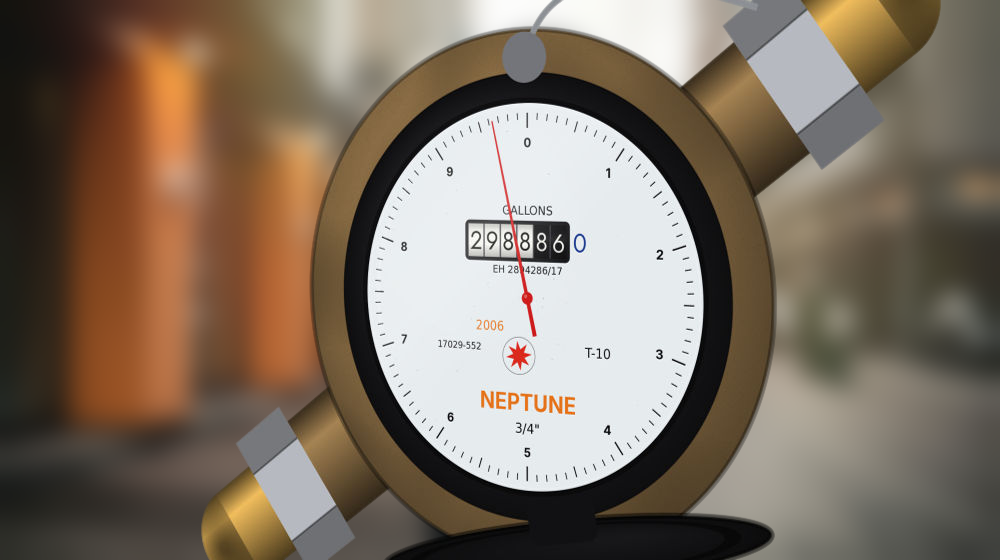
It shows 2988859.6 gal
